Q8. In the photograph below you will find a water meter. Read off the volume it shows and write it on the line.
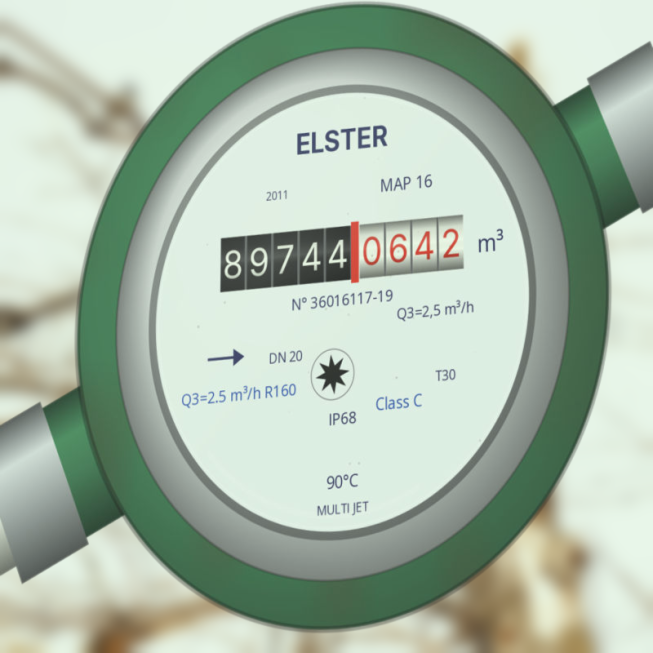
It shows 89744.0642 m³
